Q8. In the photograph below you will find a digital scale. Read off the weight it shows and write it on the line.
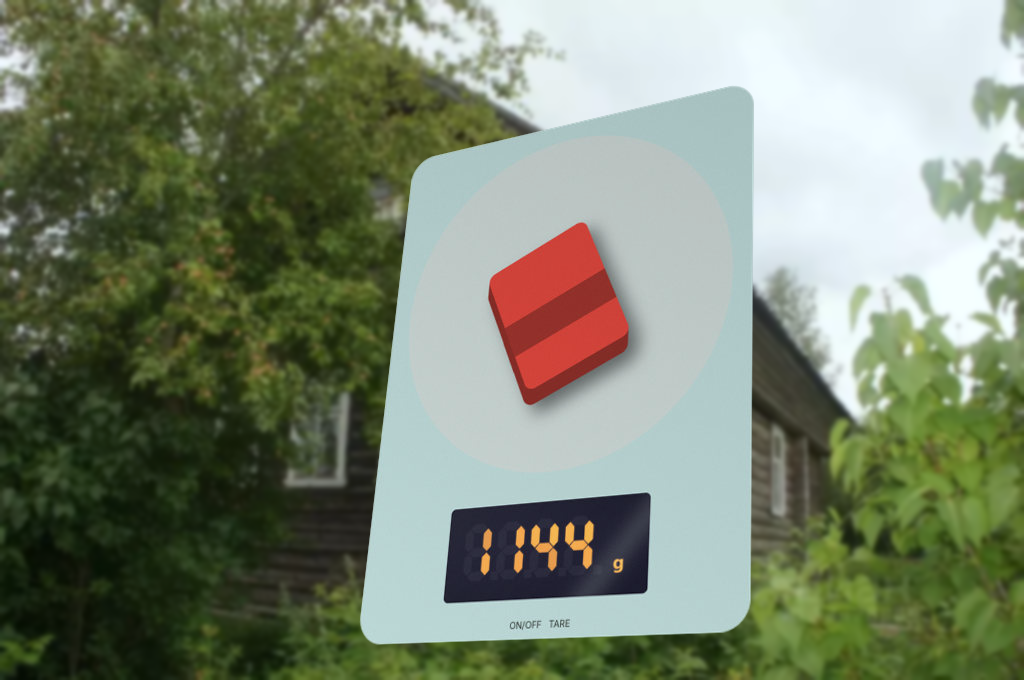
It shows 1144 g
